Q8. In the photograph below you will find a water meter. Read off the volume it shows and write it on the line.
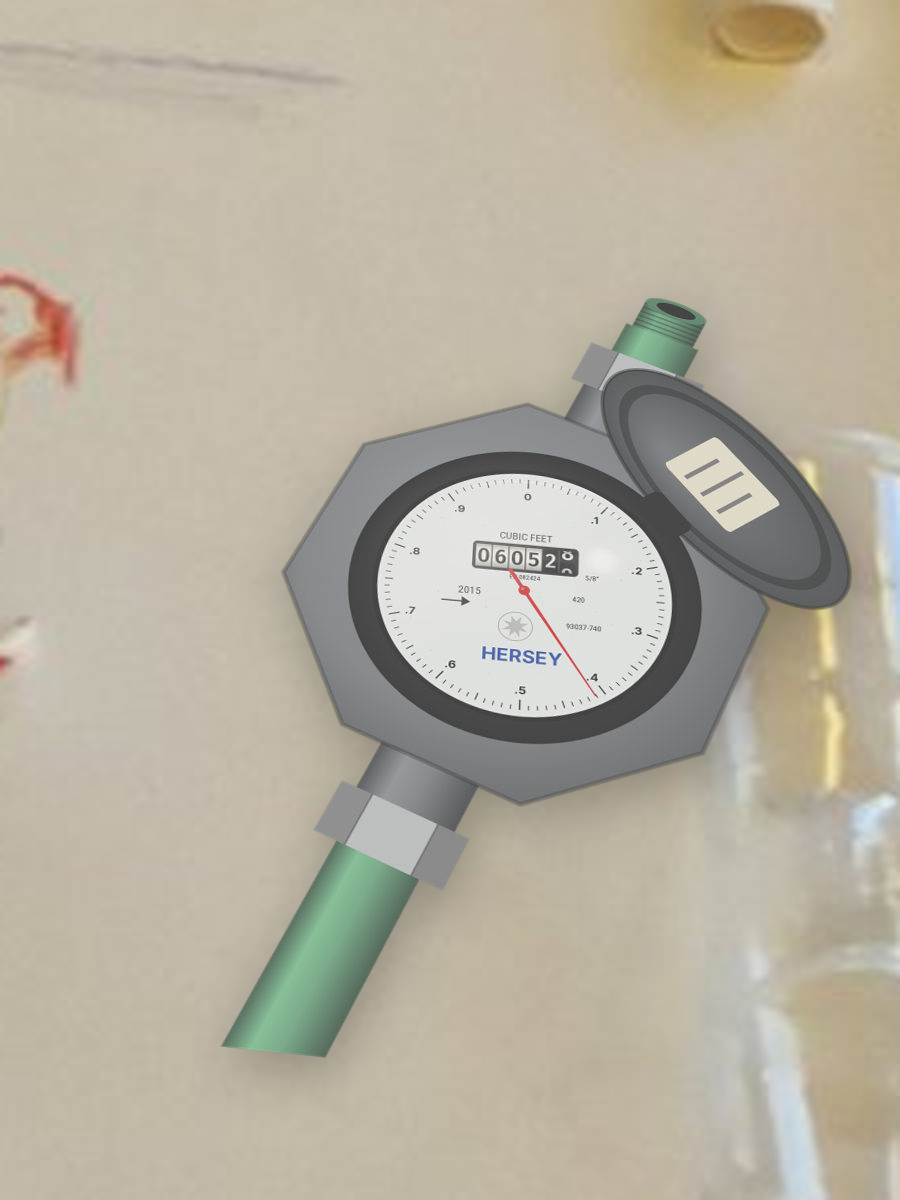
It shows 60528.41 ft³
